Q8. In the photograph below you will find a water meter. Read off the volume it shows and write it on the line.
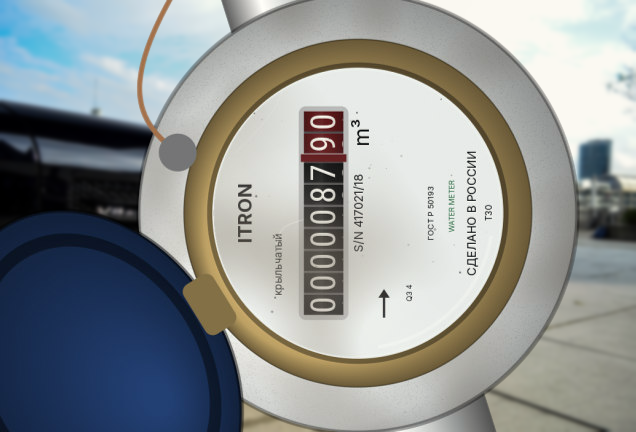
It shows 87.90 m³
